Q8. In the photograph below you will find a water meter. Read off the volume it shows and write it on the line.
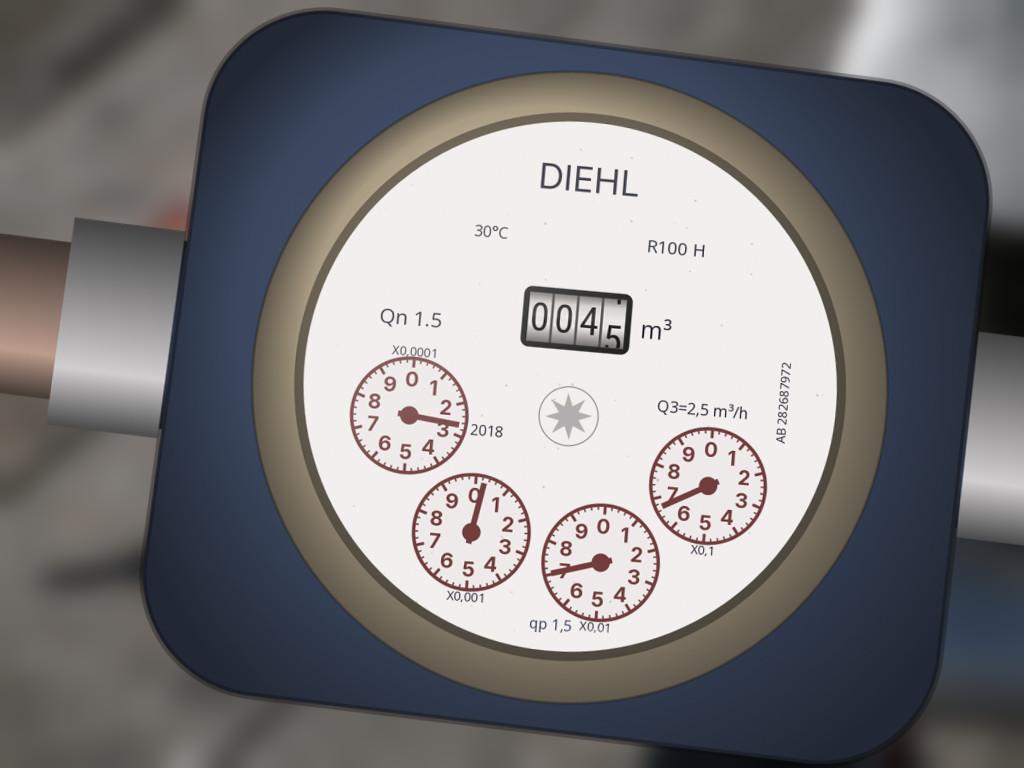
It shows 44.6702 m³
